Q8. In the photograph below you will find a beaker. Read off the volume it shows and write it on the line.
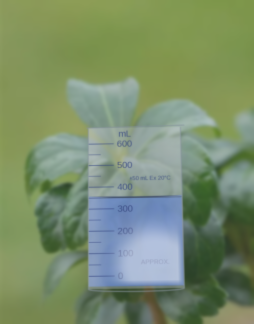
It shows 350 mL
